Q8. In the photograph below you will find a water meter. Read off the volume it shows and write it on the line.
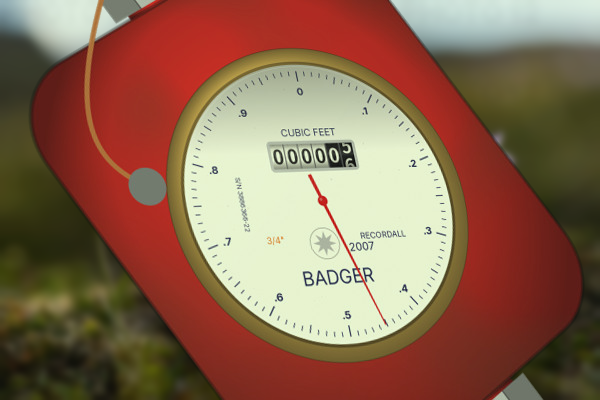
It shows 5.45 ft³
